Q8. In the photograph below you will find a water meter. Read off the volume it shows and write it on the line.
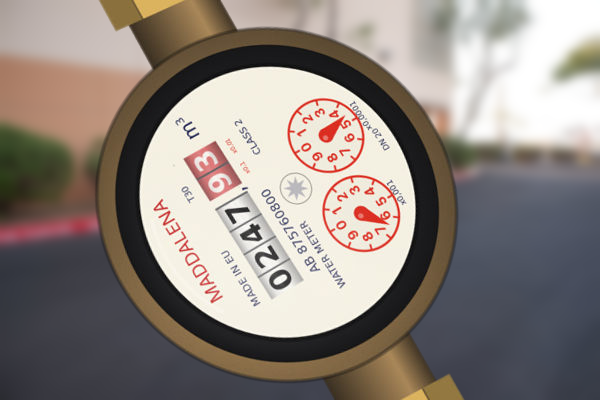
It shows 247.9364 m³
